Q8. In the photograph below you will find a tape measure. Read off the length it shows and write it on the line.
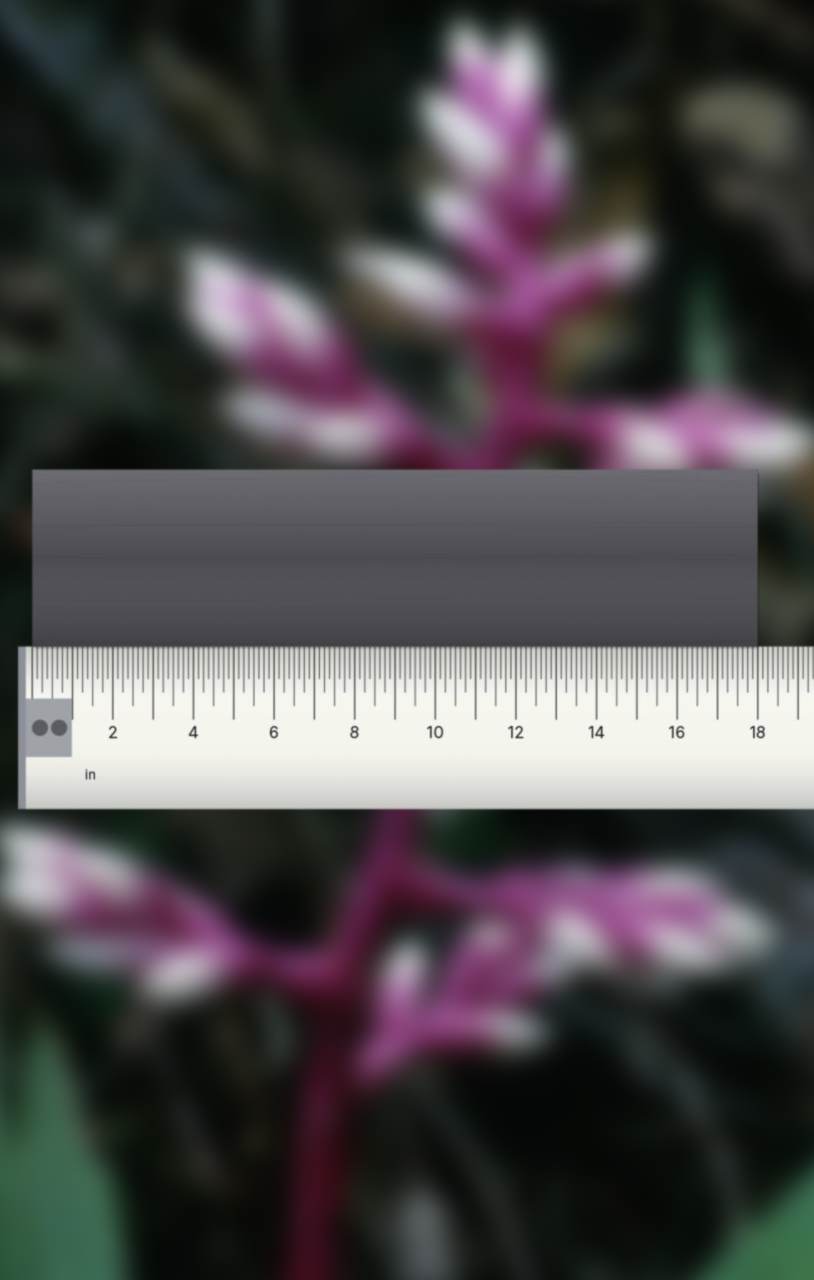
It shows 18 in
